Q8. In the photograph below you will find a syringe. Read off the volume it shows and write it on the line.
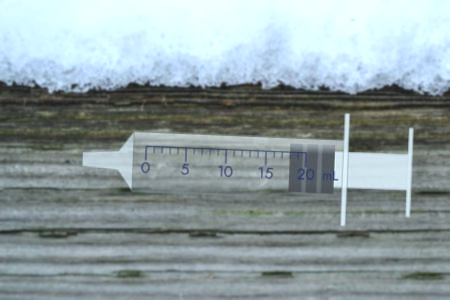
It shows 18 mL
